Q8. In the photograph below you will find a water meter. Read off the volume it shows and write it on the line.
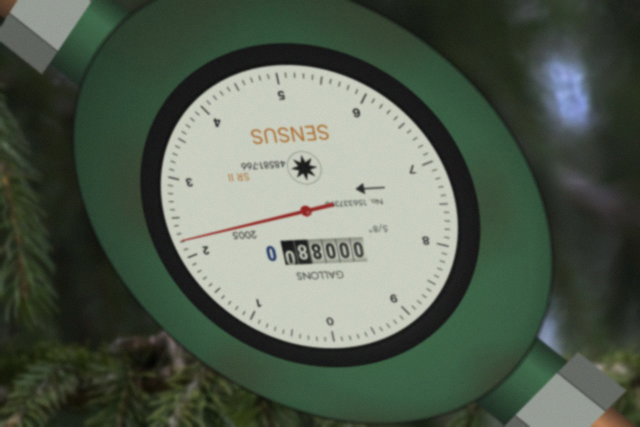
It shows 8802.2 gal
